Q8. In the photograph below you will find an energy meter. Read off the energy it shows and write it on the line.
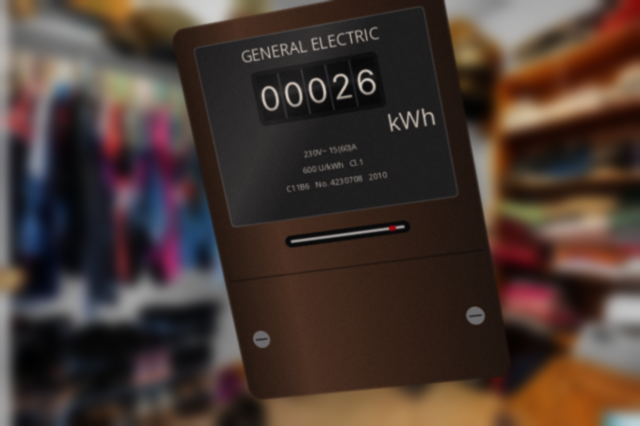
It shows 26 kWh
